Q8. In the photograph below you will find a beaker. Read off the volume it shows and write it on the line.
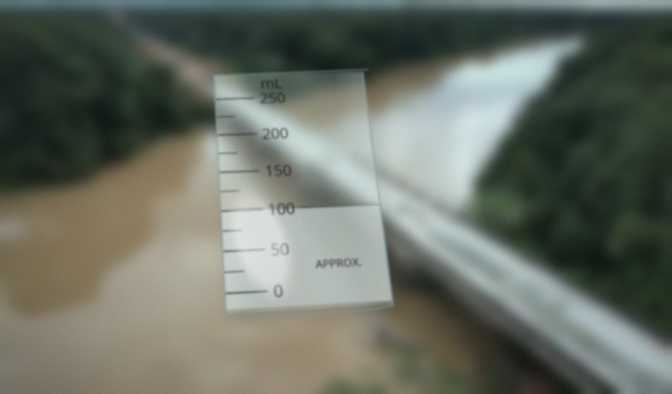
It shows 100 mL
